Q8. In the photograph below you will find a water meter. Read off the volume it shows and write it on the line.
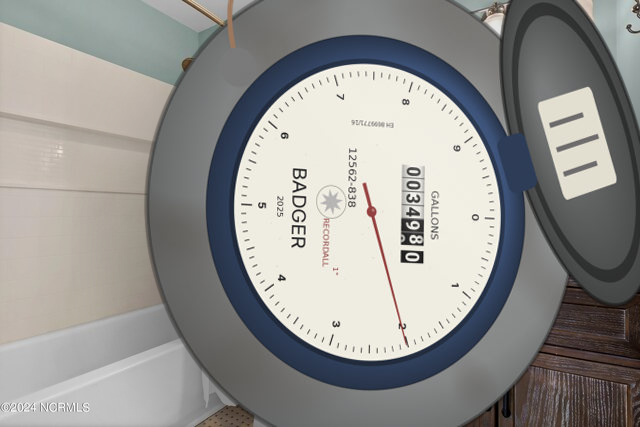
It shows 34982.0 gal
